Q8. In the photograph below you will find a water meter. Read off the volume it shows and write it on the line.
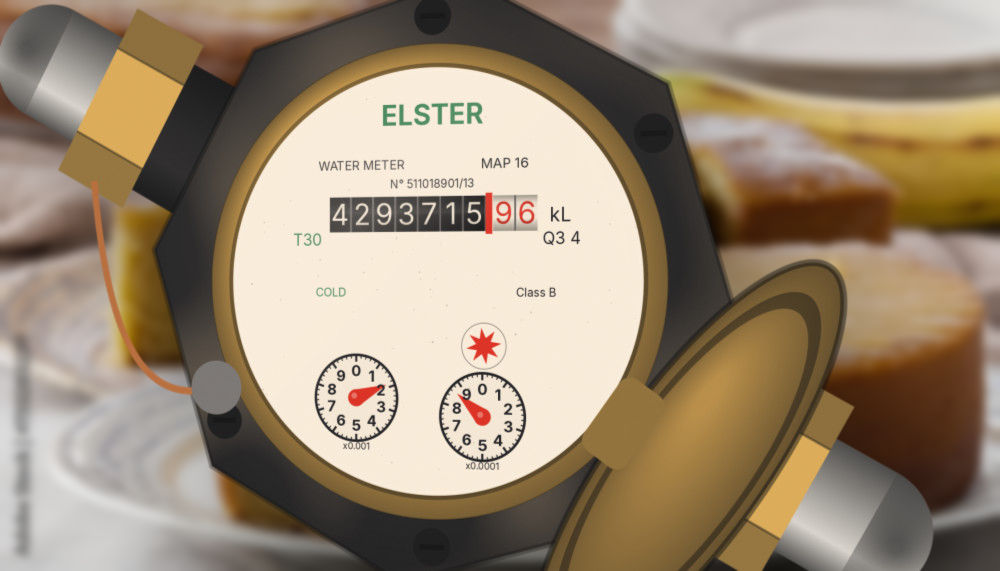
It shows 4293715.9618 kL
